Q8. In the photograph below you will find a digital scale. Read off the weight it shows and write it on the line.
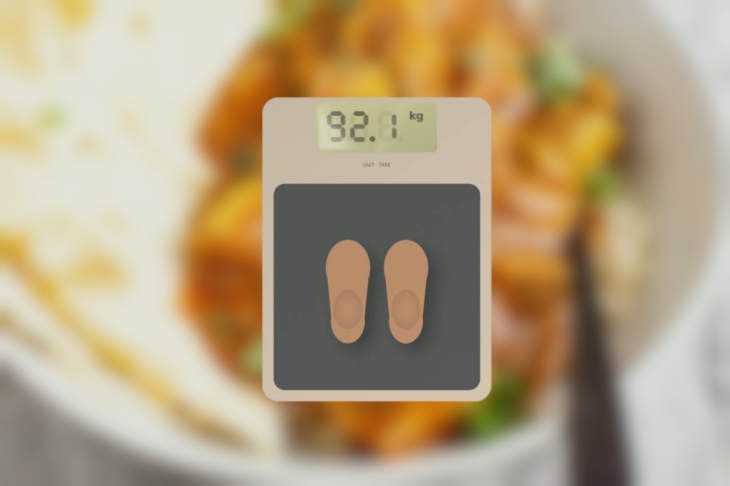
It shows 92.1 kg
